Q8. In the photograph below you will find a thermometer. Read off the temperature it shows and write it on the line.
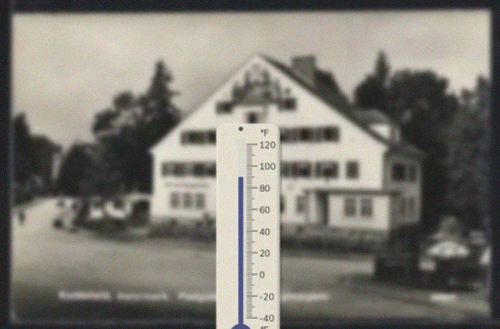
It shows 90 °F
